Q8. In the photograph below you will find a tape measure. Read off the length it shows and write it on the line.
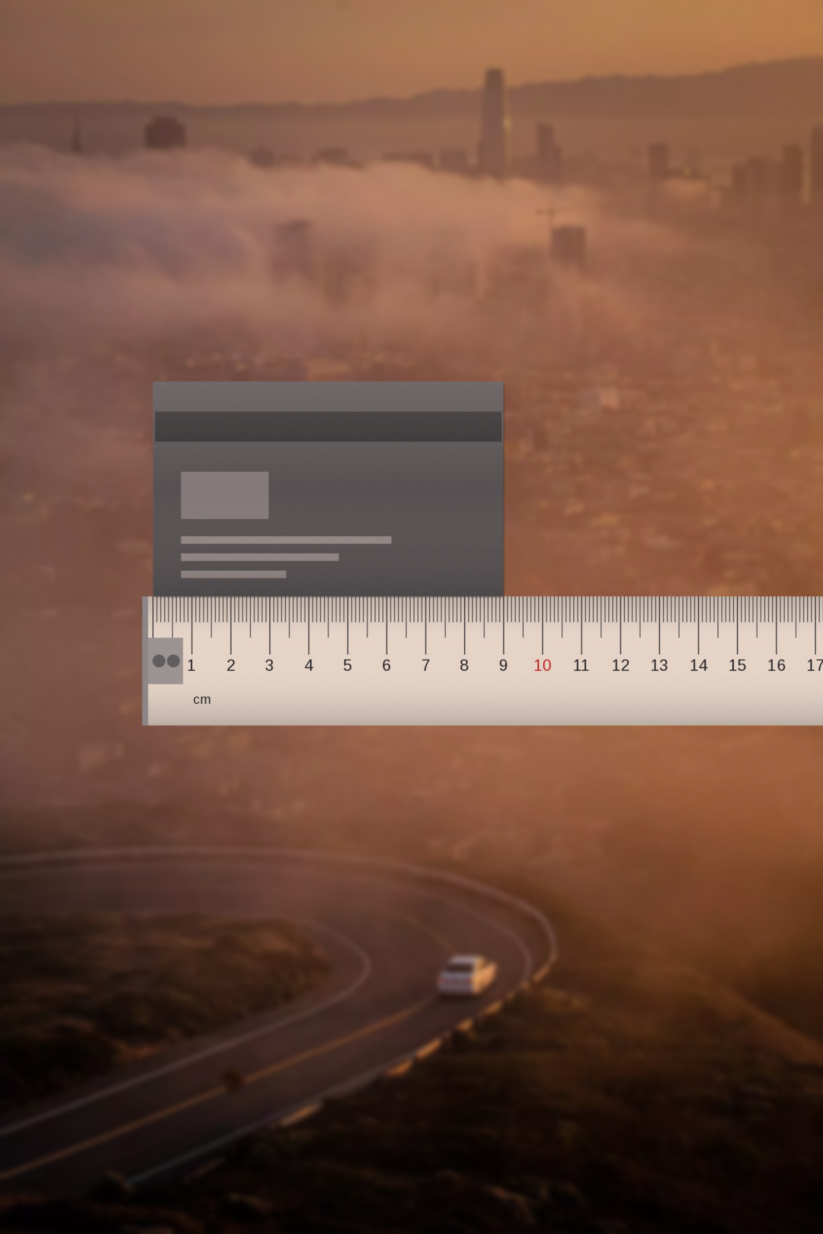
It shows 9 cm
